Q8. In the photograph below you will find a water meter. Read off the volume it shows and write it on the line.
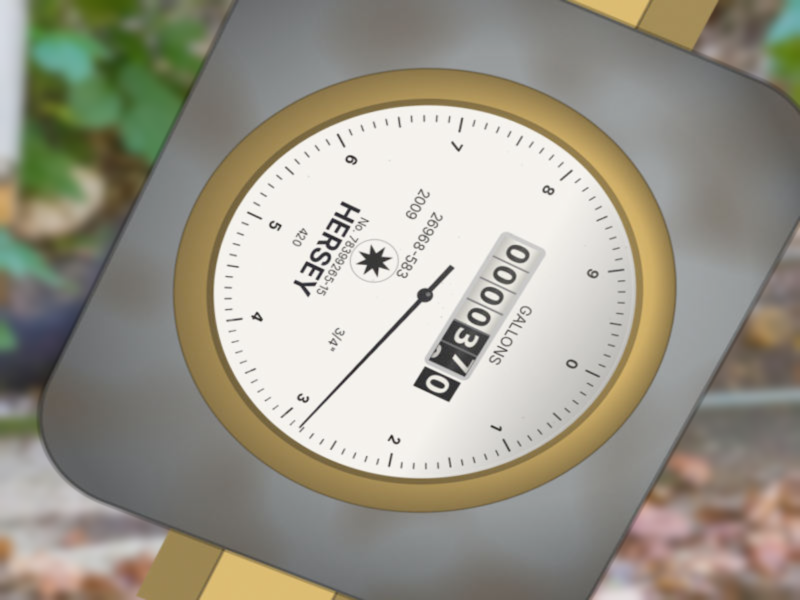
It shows 372.8 gal
